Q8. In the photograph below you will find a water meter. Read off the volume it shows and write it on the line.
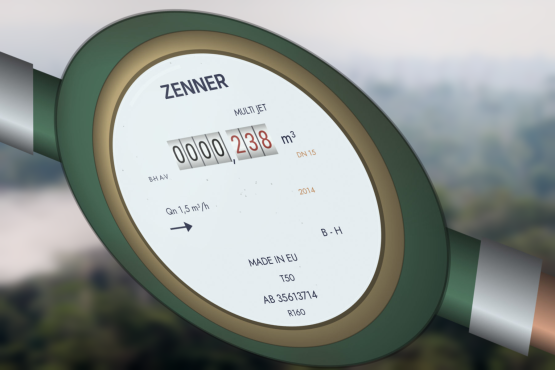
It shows 0.238 m³
